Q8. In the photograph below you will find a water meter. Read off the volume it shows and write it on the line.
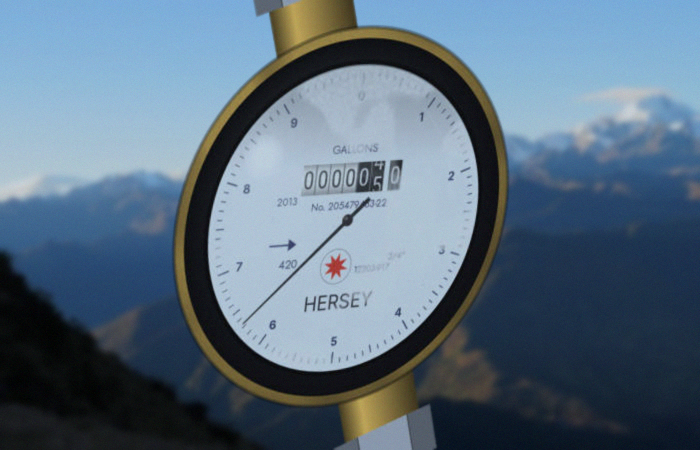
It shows 46.3 gal
